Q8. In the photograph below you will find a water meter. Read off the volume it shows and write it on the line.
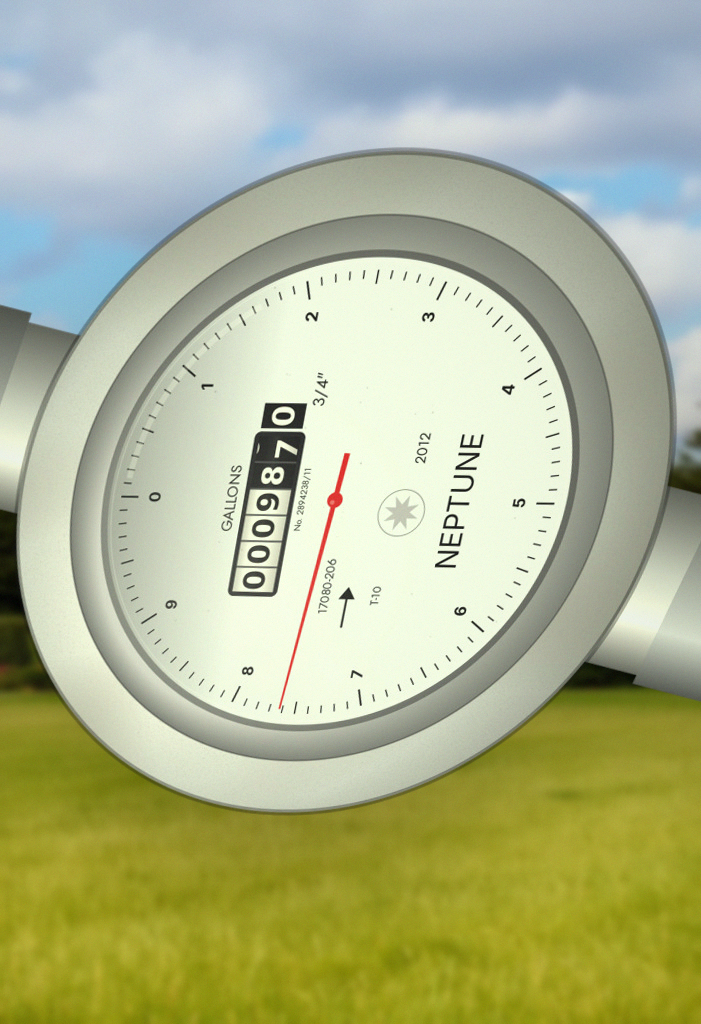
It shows 9867.6 gal
